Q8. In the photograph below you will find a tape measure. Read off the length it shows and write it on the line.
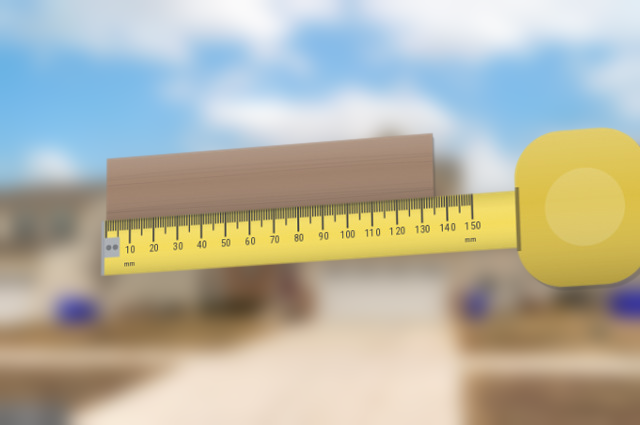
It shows 135 mm
